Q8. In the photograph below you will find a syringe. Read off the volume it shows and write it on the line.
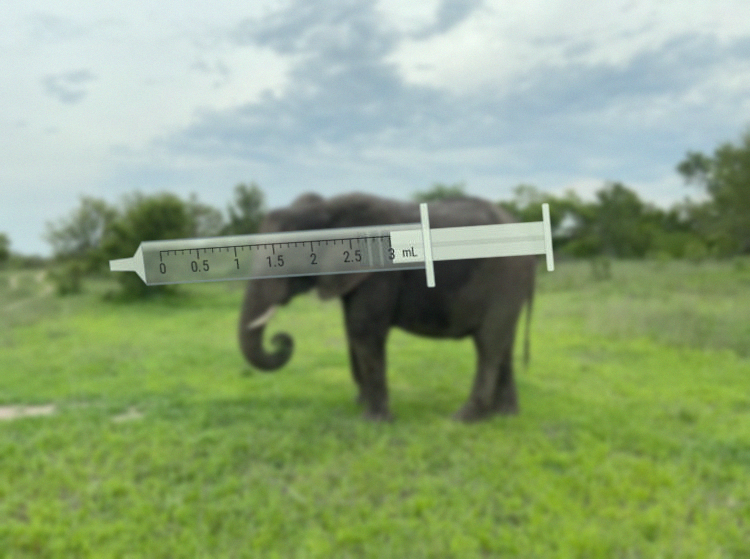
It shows 2.6 mL
